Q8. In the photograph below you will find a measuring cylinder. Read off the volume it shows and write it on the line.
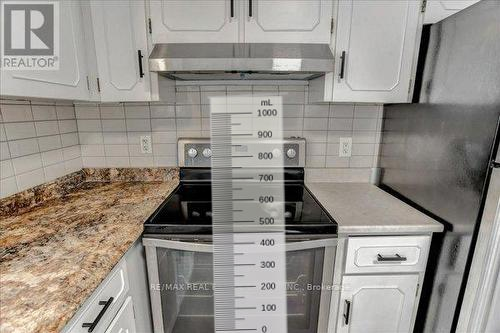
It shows 450 mL
